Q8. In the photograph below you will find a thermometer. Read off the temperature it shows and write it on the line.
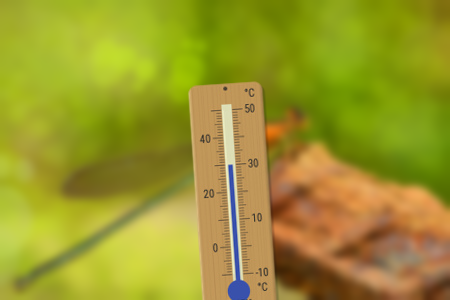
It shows 30 °C
